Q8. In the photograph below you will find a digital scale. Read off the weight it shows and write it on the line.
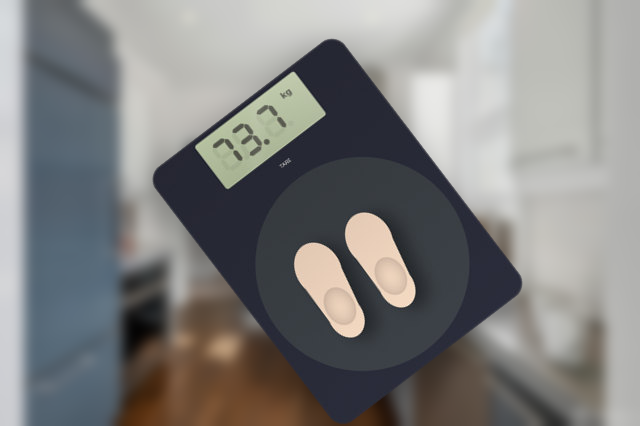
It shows 73.7 kg
